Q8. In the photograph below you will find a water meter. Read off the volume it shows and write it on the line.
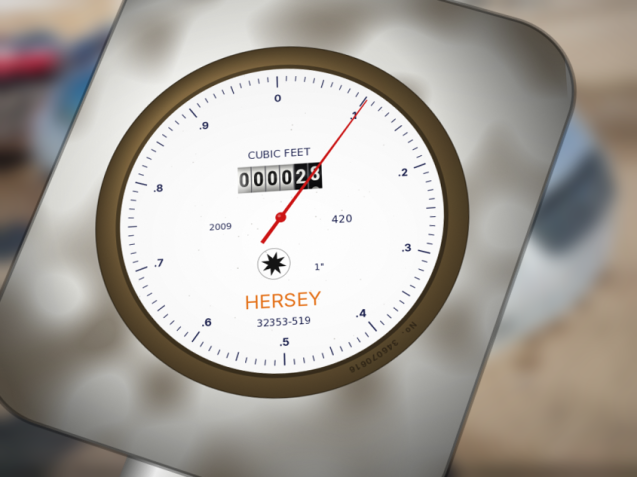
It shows 28.10 ft³
